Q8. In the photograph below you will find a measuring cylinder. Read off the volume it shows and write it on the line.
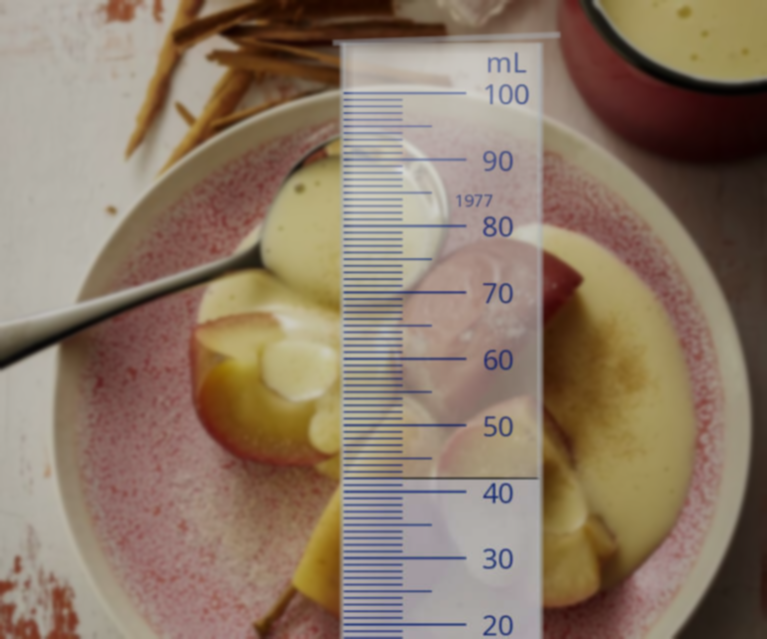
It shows 42 mL
